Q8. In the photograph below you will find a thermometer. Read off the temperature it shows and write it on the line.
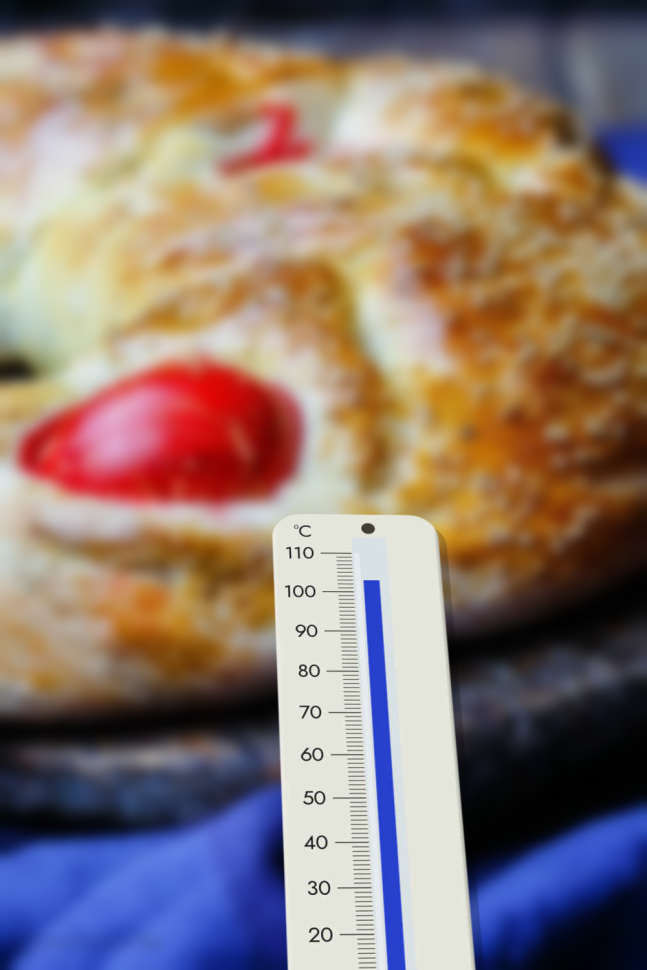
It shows 103 °C
